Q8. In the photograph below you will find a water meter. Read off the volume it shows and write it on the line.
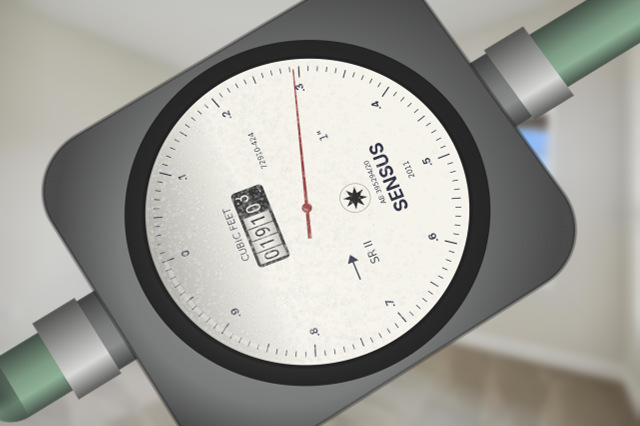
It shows 19103.29 ft³
